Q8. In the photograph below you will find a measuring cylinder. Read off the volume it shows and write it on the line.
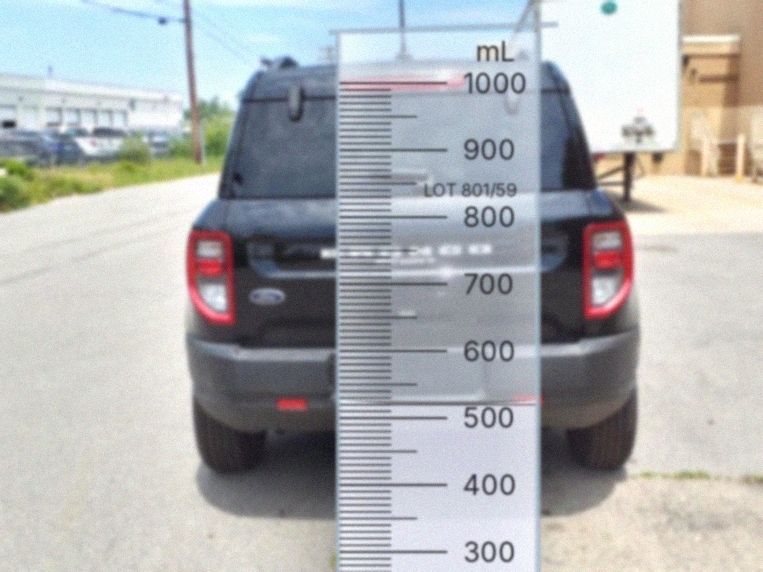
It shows 520 mL
